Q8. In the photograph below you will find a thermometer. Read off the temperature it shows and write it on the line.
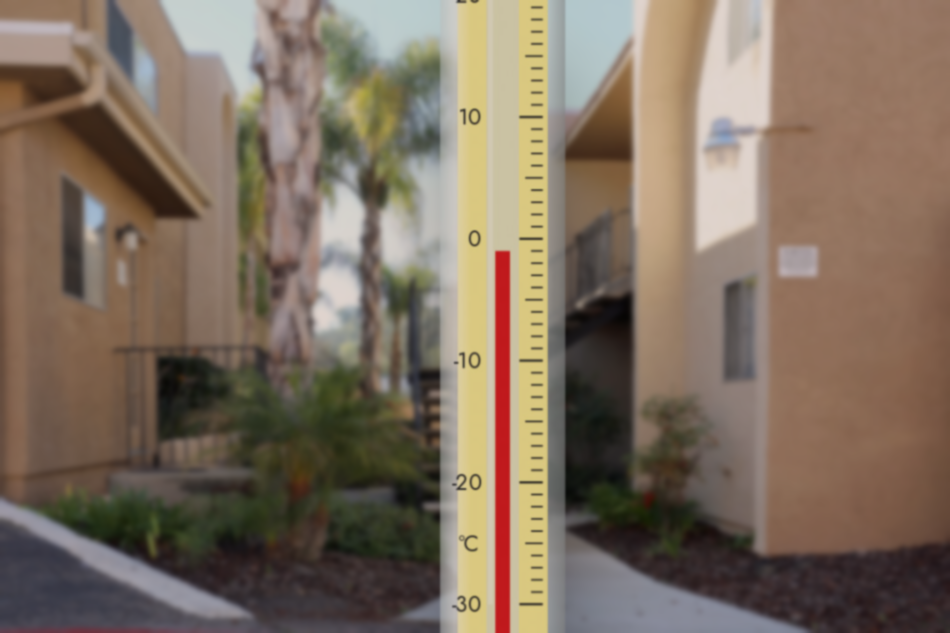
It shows -1 °C
